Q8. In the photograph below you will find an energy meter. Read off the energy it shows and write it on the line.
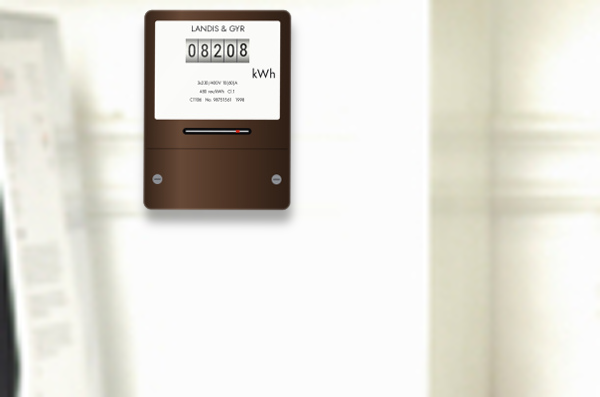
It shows 8208 kWh
